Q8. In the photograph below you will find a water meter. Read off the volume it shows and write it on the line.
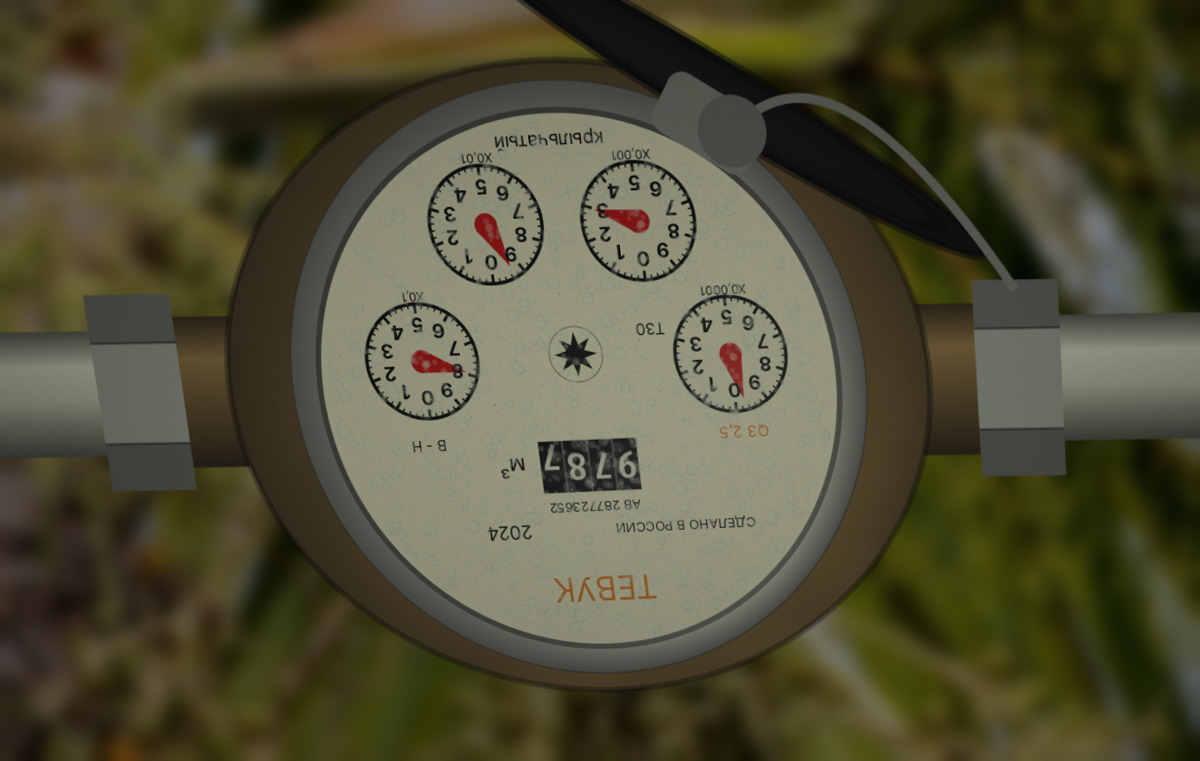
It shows 9786.7929 m³
